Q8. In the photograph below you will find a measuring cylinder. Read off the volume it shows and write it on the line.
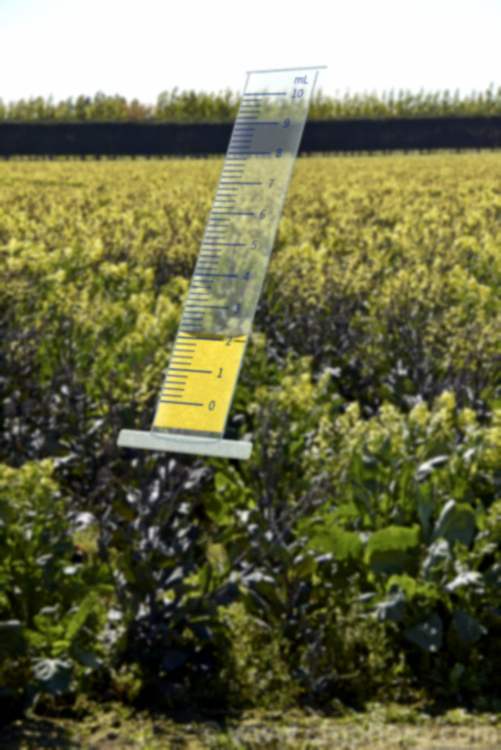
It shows 2 mL
